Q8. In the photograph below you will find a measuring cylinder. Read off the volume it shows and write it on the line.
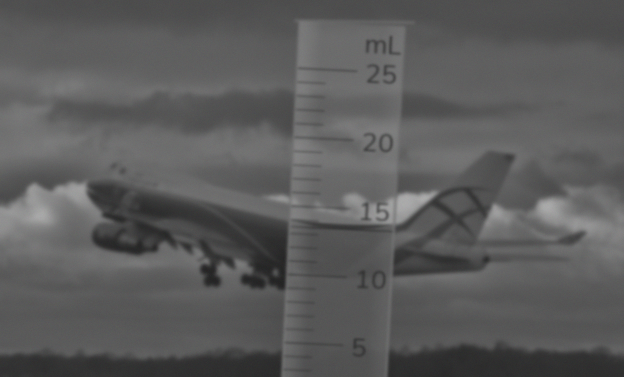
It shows 13.5 mL
